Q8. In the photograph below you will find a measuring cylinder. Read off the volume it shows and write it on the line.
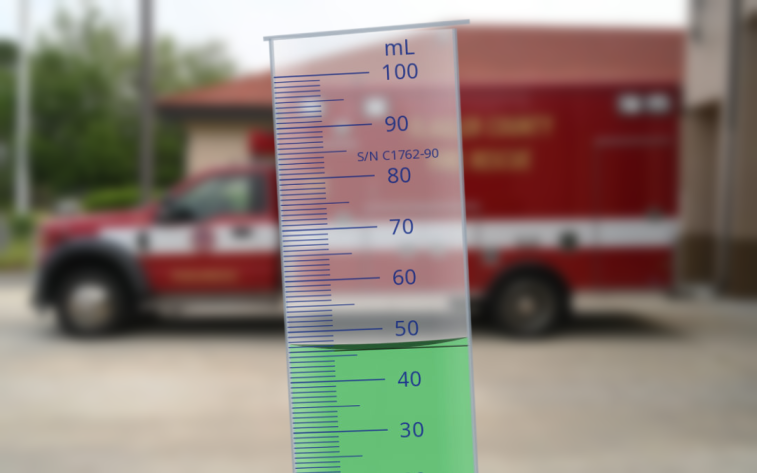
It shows 46 mL
